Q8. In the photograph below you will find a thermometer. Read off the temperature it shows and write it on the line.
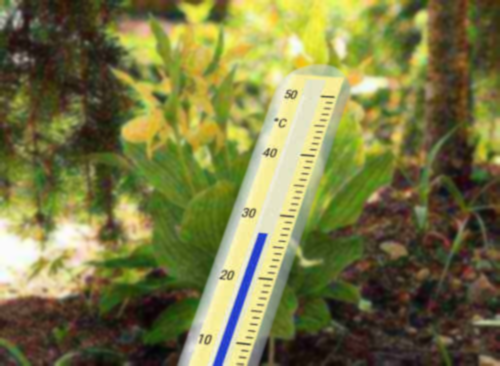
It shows 27 °C
